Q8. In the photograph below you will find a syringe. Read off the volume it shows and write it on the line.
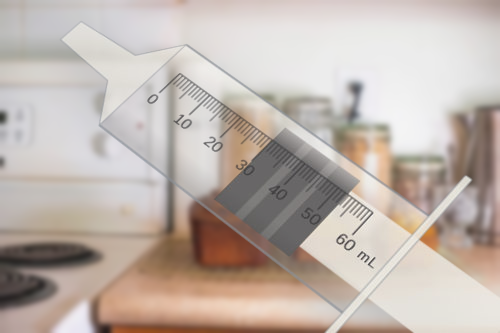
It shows 30 mL
